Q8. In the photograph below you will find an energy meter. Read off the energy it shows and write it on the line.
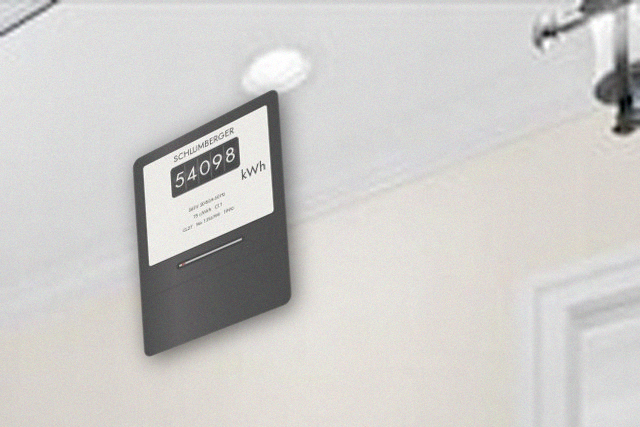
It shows 54098 kWh
